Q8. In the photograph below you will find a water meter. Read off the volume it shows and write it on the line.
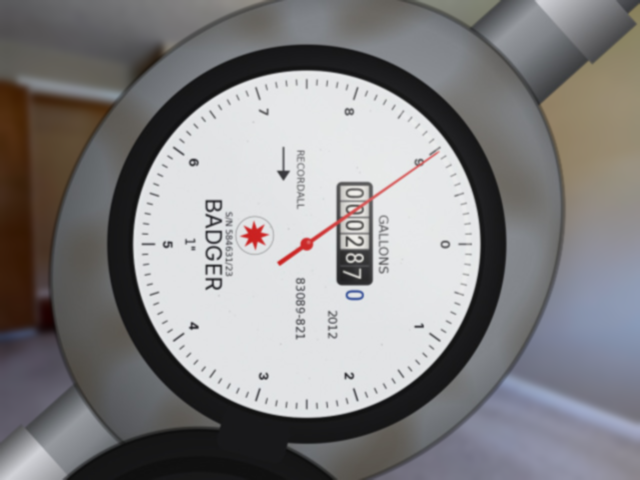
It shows 2869.0 gal
